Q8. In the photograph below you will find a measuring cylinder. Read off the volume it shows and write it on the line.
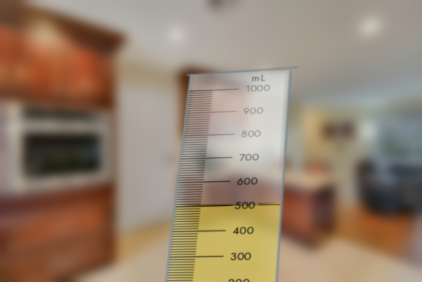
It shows 500 mL
